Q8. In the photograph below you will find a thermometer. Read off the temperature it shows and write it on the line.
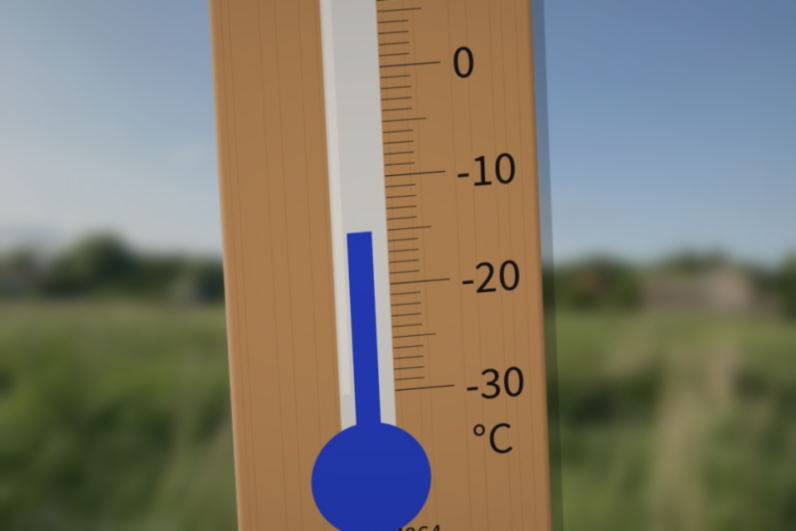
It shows -15 °C
